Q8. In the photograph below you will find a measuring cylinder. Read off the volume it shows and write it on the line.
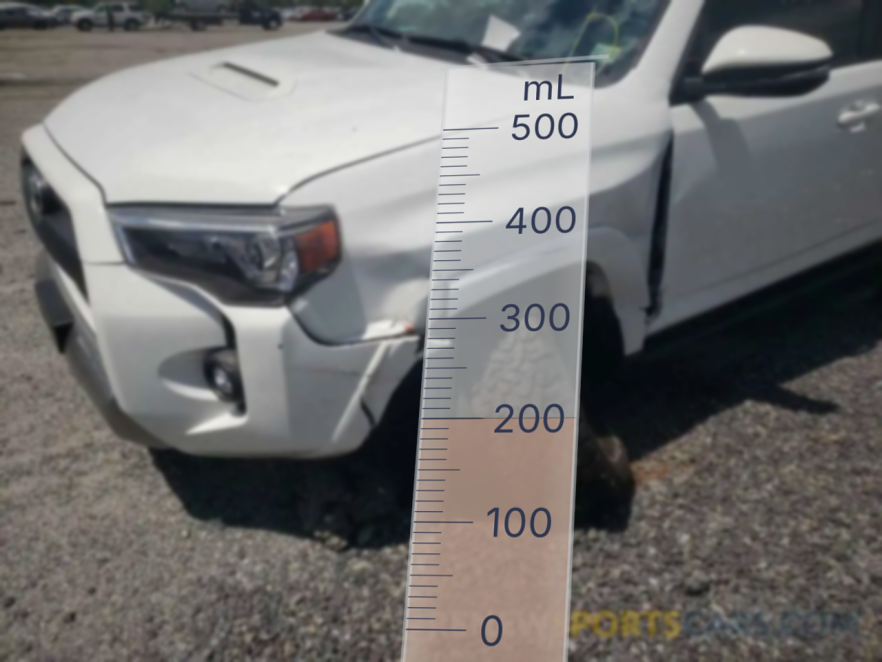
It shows 200 mL
